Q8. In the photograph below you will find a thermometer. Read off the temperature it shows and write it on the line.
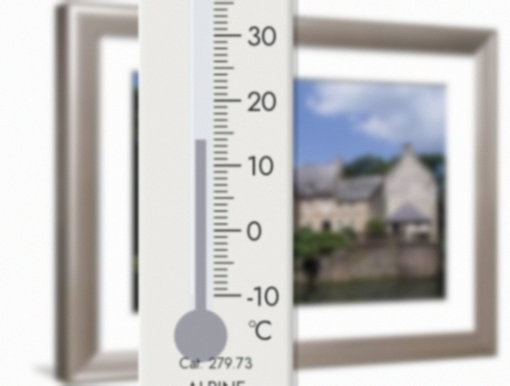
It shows 14 °C
